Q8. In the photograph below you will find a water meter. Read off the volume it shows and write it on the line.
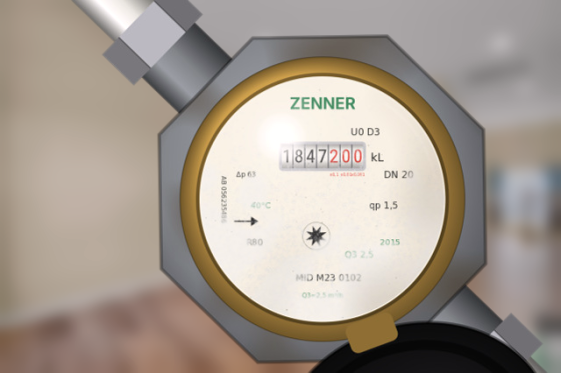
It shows 1847.200 kL
